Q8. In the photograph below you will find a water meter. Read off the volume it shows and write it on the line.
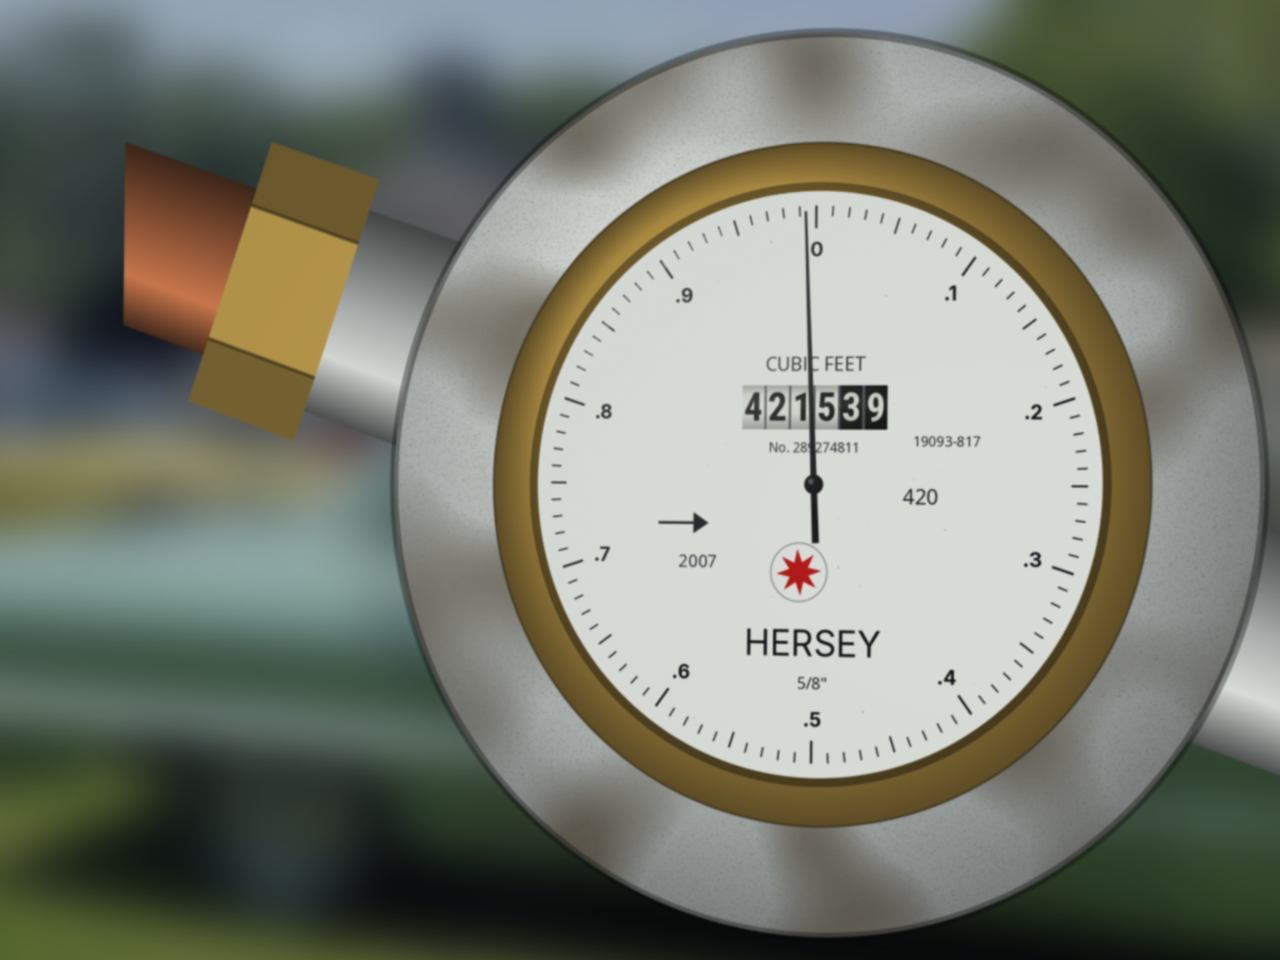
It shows 421538.99 ft³
